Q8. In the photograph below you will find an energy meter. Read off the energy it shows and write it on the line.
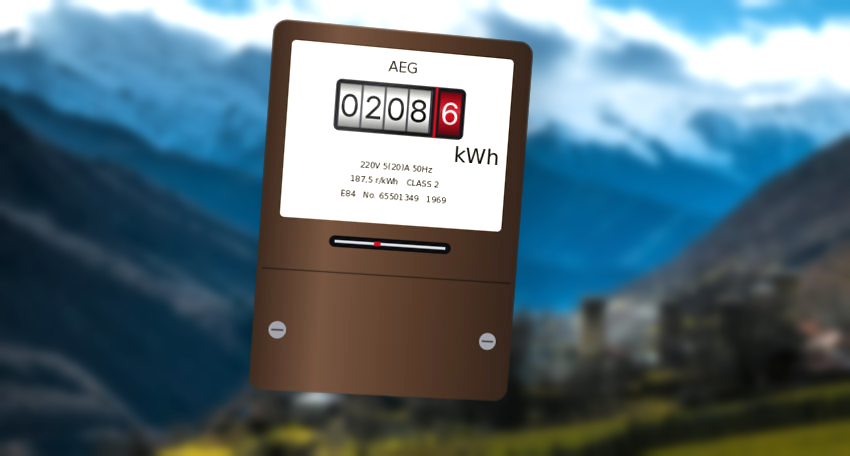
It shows 208.6 kWh
